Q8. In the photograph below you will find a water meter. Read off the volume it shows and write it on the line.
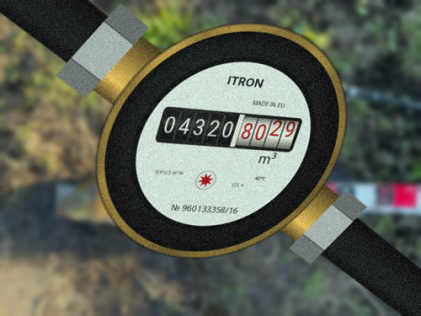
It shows 4320.8029 m³
